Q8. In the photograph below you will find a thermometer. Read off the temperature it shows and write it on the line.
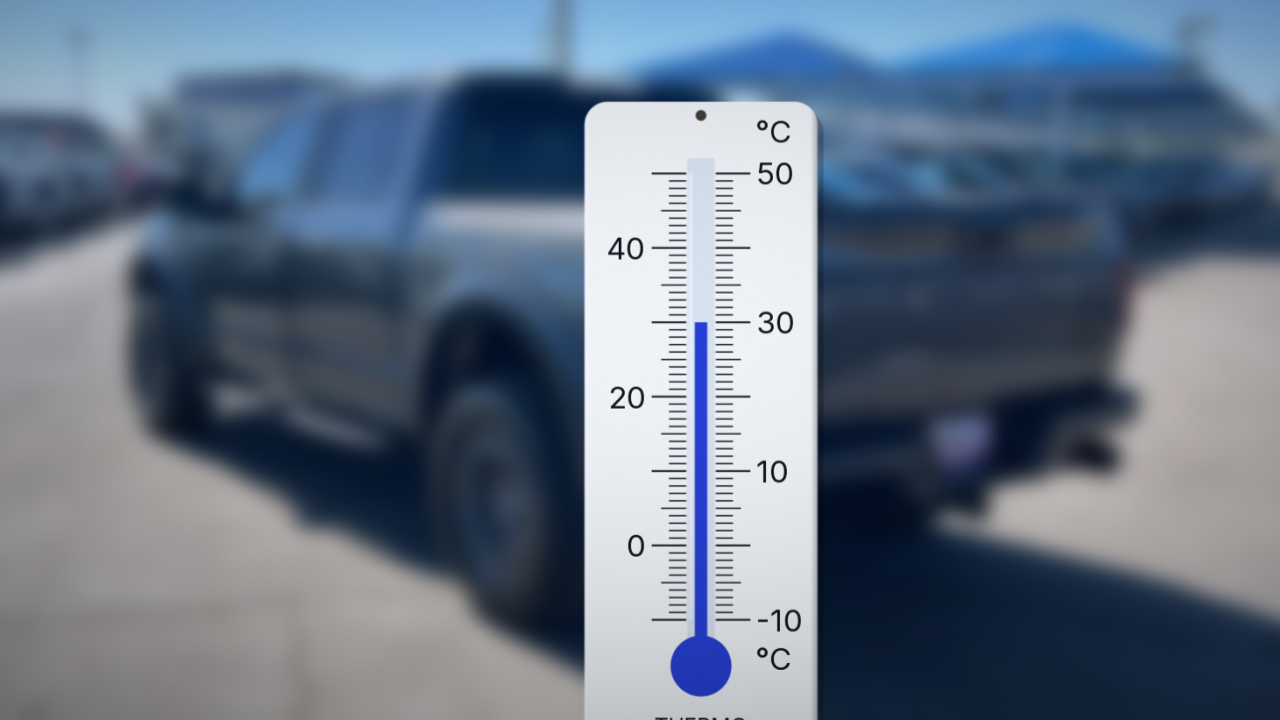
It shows 30 °C
